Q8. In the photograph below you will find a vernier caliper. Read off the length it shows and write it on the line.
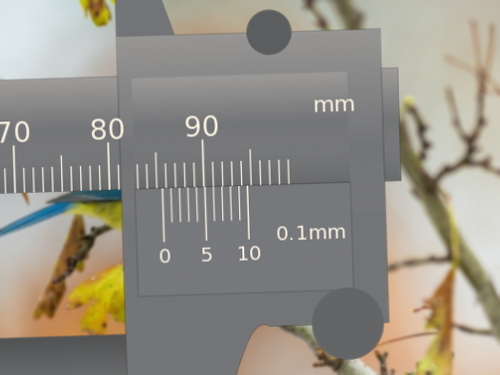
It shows 85.6 mm
